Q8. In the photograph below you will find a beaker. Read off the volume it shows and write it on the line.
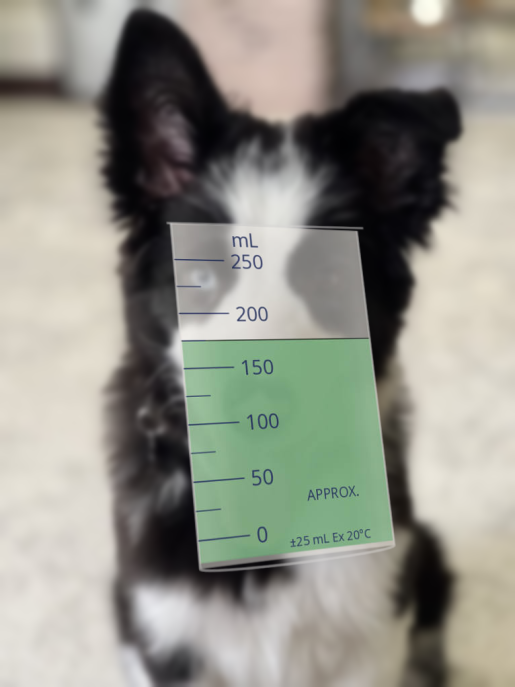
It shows 175 mL
